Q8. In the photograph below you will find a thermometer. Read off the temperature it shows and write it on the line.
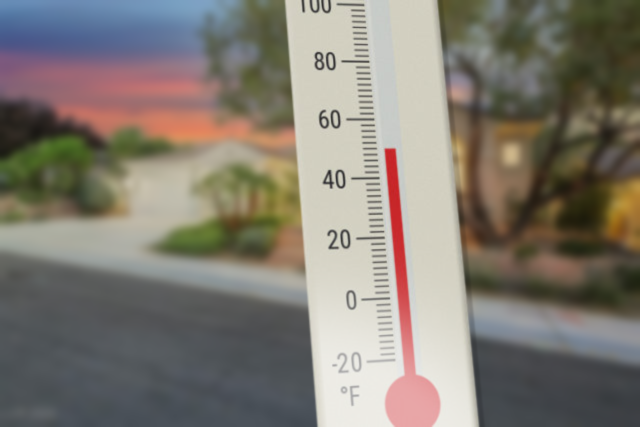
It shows 50 °F
